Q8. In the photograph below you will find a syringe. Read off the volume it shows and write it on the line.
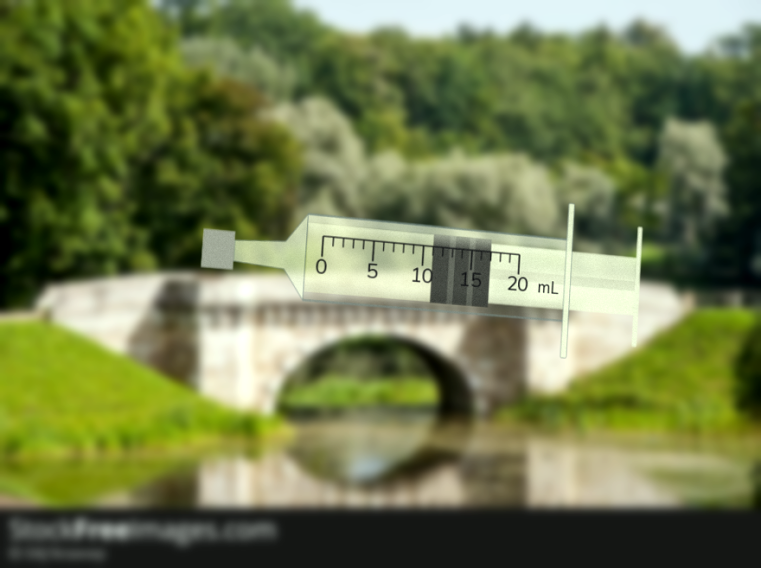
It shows 11 mL
